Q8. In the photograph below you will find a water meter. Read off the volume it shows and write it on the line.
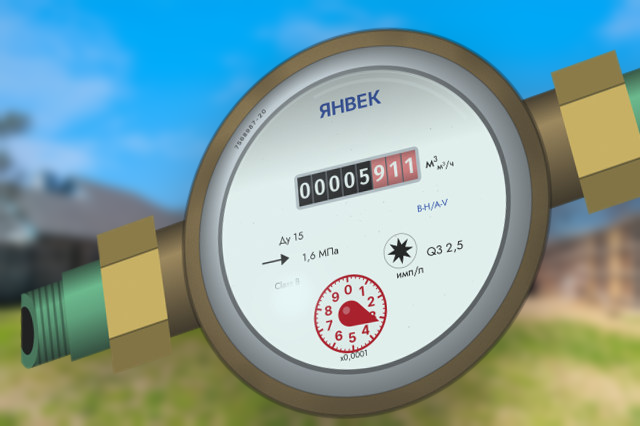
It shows 5.9113 m³
